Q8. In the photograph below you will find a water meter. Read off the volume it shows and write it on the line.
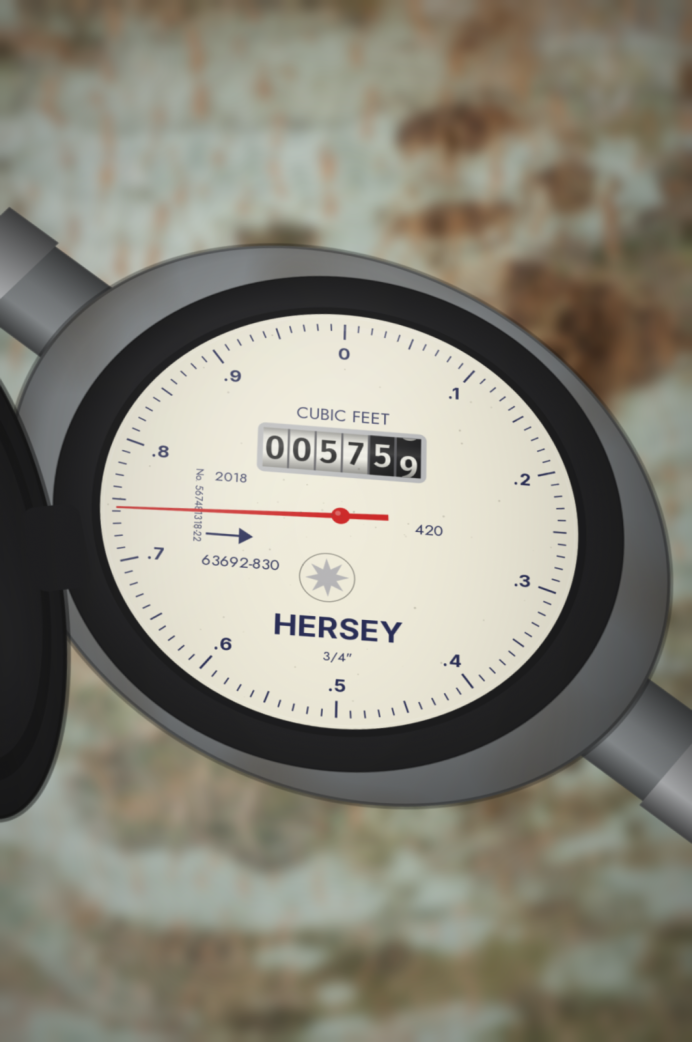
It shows 5758.74 ft³
